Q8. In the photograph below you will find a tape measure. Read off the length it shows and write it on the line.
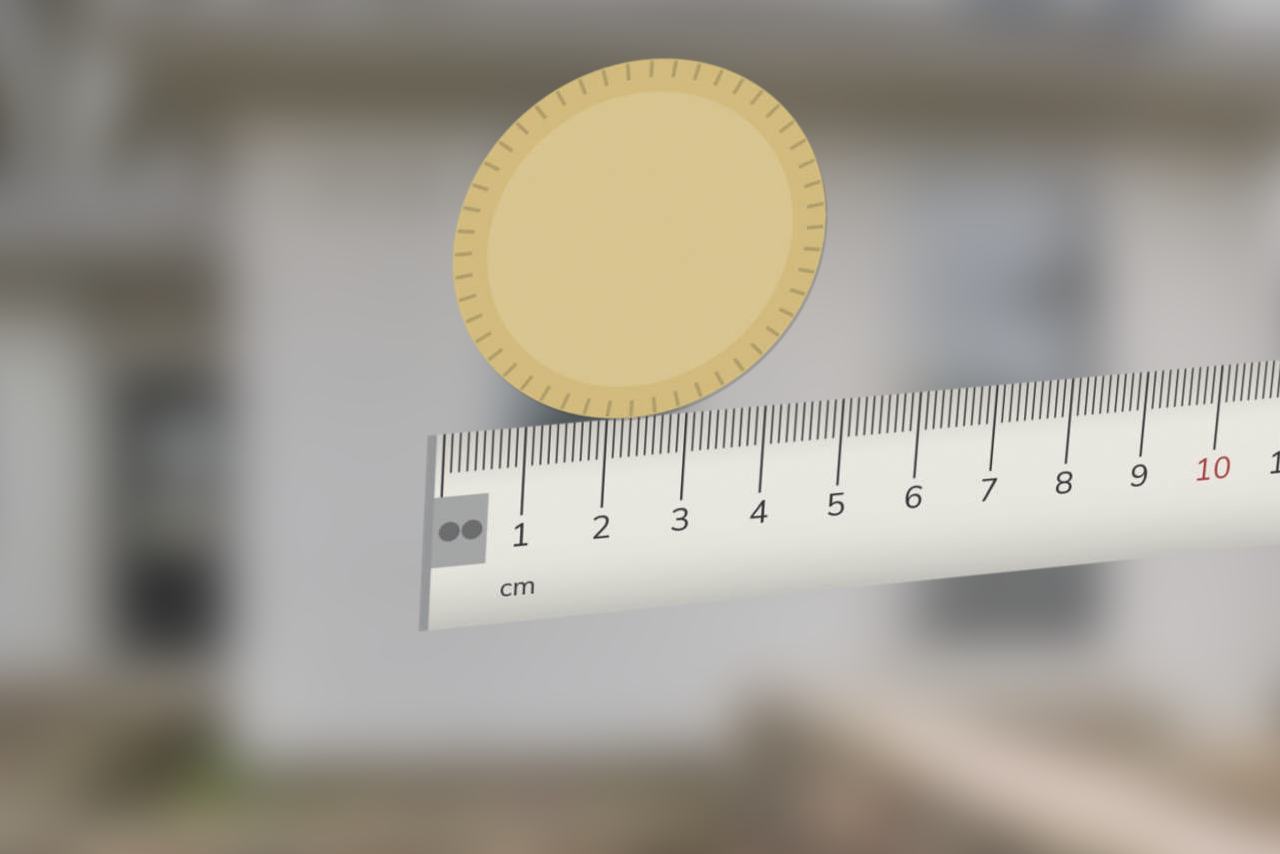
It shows 4.6 cm
